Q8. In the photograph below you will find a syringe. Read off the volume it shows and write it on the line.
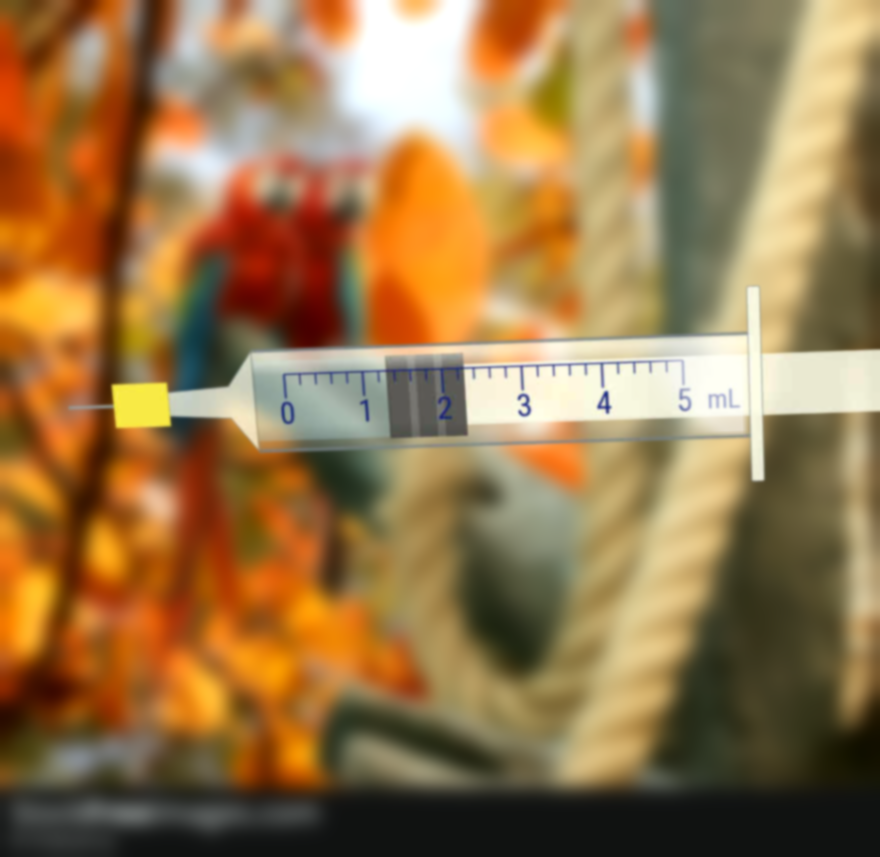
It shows 1.3 mL
